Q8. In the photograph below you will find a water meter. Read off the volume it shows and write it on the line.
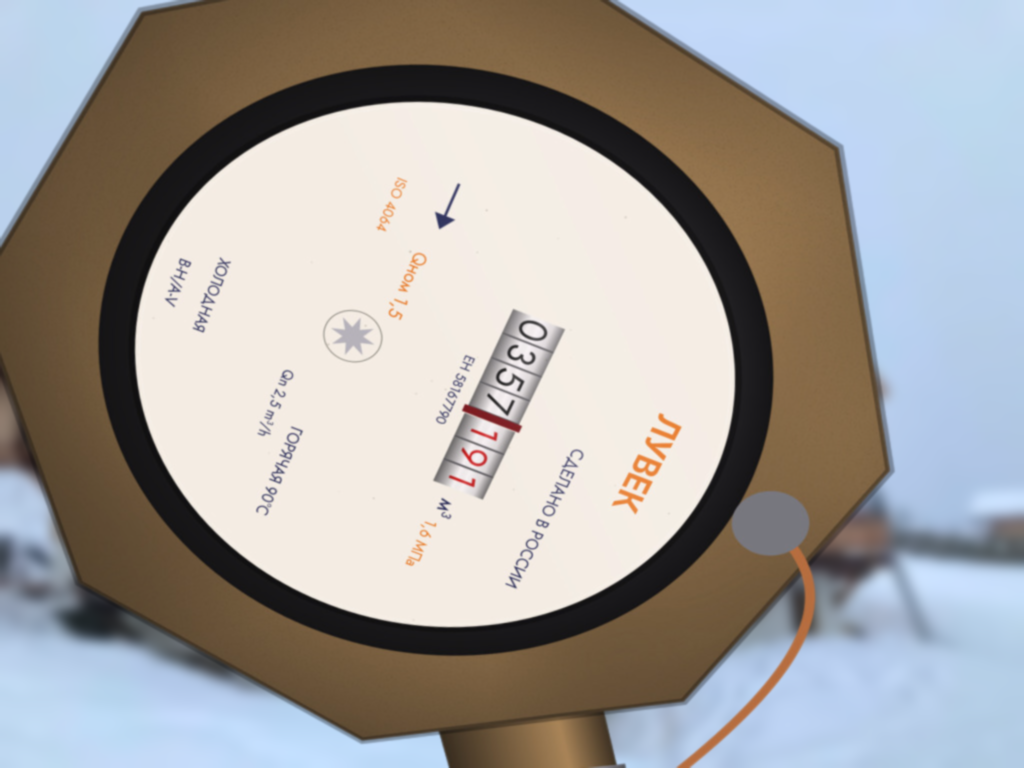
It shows 357.191 m³
